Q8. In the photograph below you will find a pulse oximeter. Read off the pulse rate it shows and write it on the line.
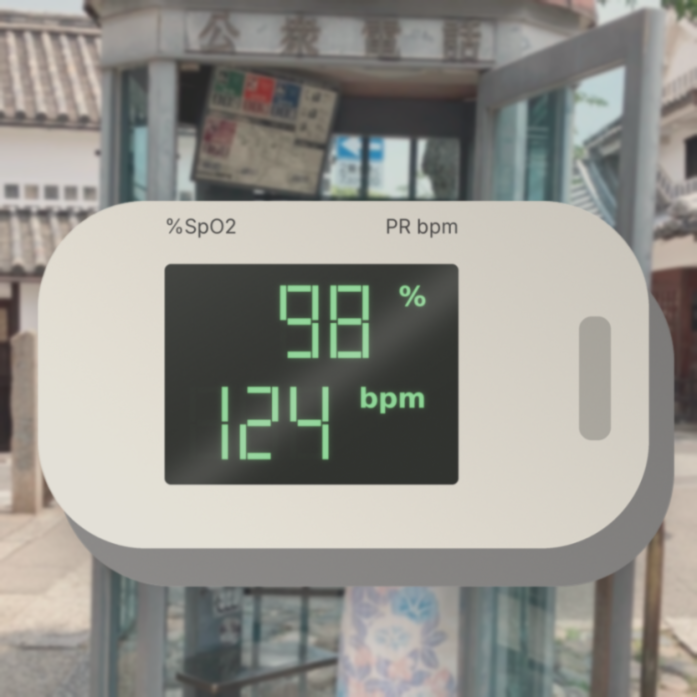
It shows 124 bpm
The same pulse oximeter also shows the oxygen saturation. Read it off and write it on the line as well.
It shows 98 %
